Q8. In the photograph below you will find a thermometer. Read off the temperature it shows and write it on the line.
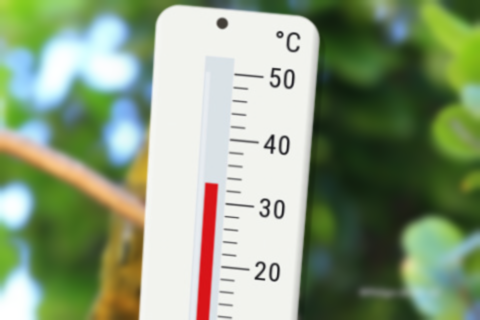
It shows 33 °C
